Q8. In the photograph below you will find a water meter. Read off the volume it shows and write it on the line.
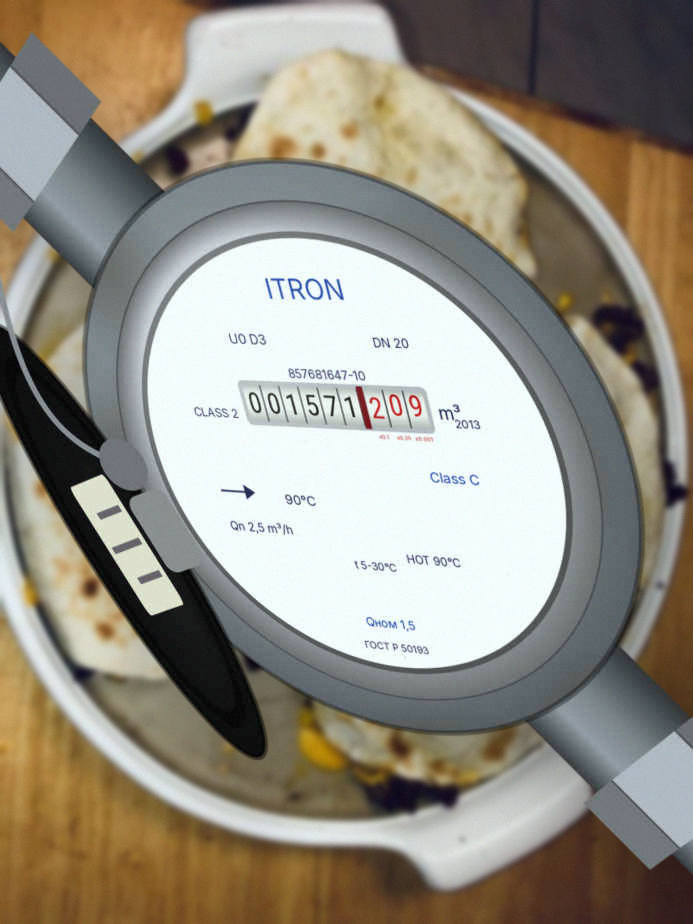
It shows 1571.209 m³
